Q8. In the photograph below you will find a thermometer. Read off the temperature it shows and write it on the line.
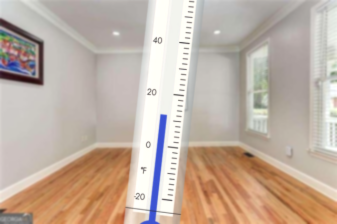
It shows 12 °F
